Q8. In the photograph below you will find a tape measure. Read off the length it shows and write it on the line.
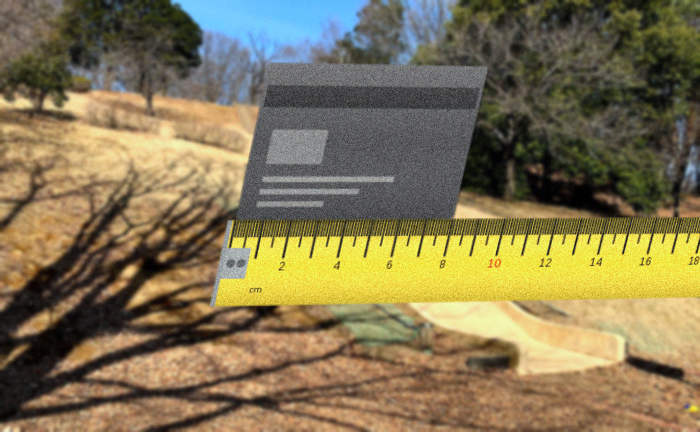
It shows 8 cm
